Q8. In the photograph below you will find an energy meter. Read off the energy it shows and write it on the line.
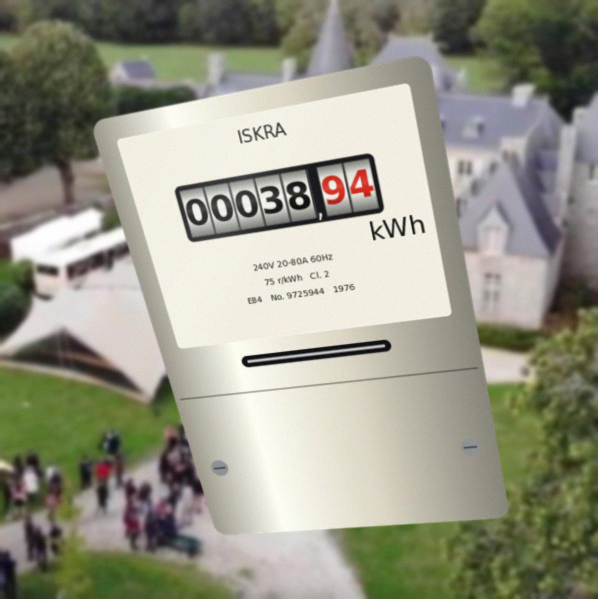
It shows 38.94 kWh
